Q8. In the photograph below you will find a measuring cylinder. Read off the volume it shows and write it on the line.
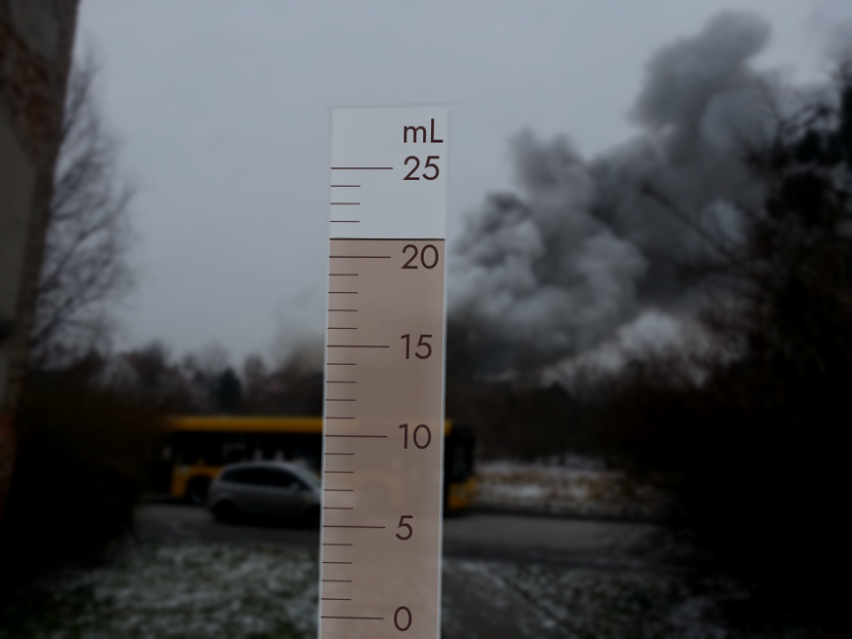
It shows 21 mL
